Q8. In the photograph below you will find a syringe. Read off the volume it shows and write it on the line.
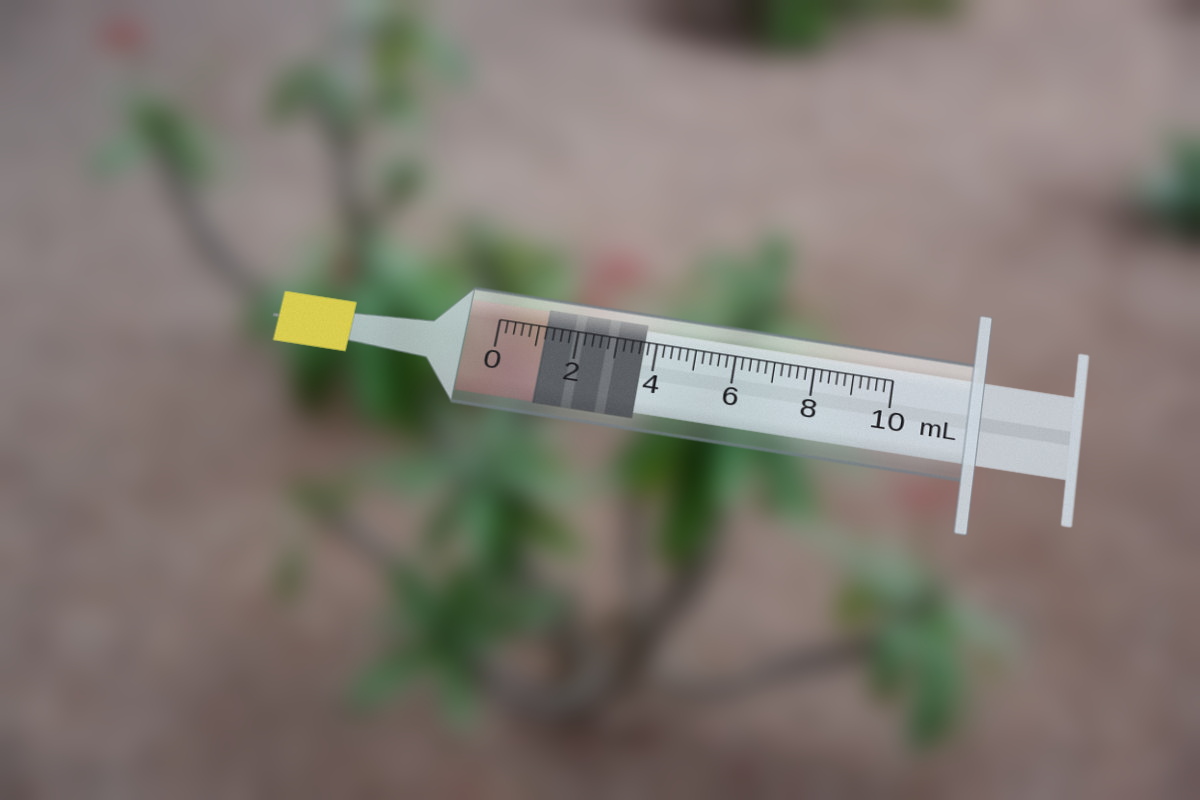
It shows 1.2 mL
